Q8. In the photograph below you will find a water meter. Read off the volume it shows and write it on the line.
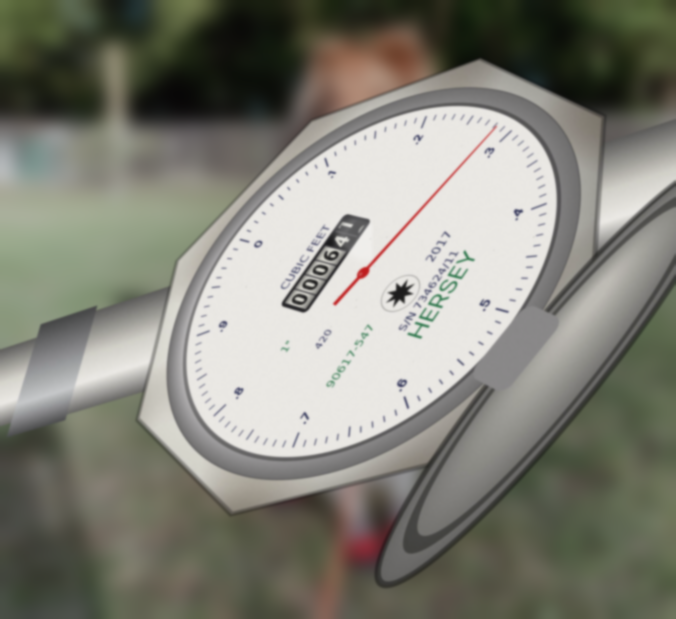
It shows 641.28 ft³
